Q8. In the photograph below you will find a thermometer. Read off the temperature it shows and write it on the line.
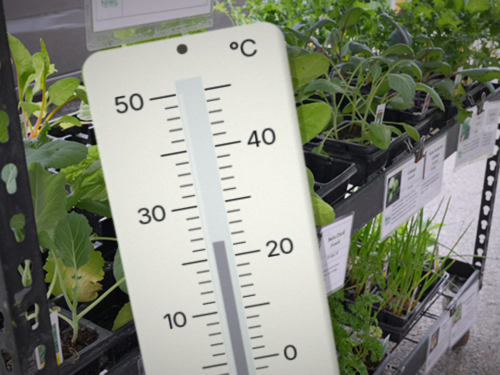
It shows 23 °C
